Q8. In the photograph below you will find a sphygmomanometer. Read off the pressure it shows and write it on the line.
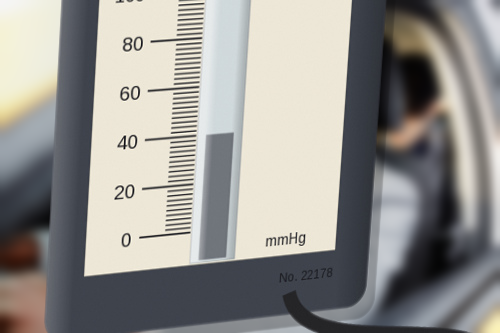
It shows 40 mmHg
